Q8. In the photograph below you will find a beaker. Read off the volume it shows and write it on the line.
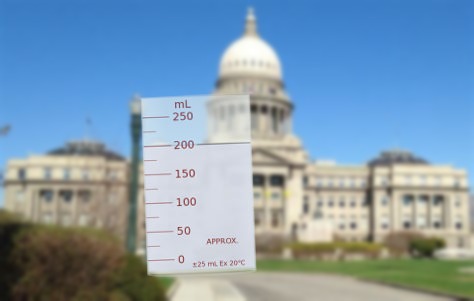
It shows 200 mL
